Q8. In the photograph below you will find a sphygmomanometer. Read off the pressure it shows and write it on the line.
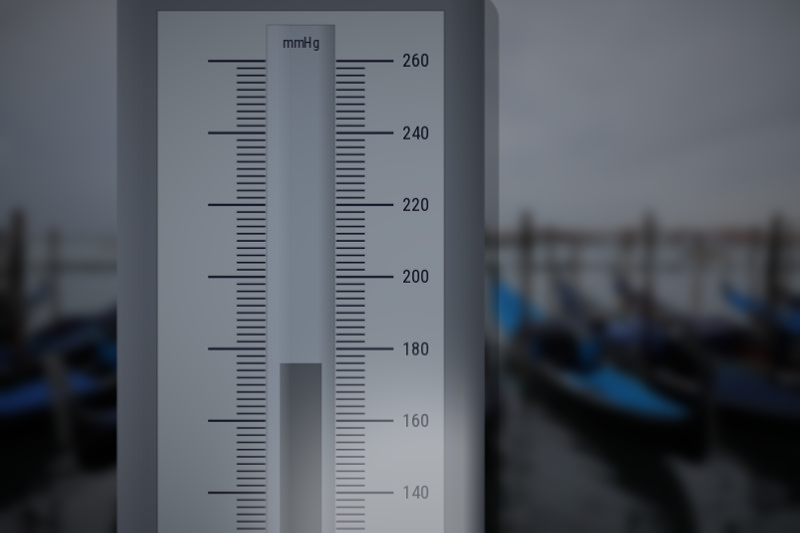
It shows 176 mmHg
